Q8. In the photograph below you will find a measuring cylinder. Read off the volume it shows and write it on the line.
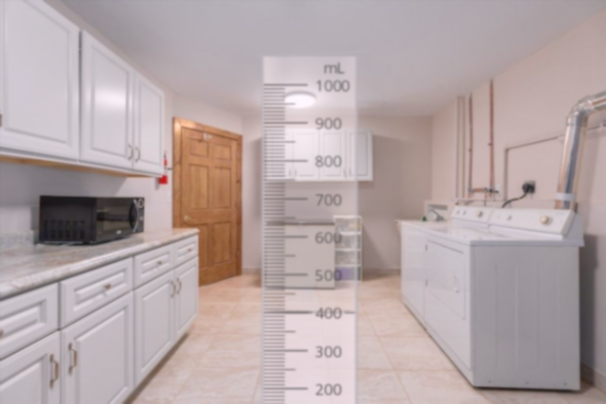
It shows 400 mL
